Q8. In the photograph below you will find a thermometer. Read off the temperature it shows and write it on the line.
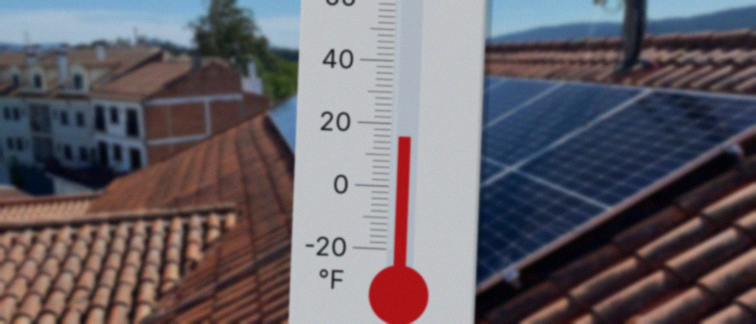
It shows 16 °F
